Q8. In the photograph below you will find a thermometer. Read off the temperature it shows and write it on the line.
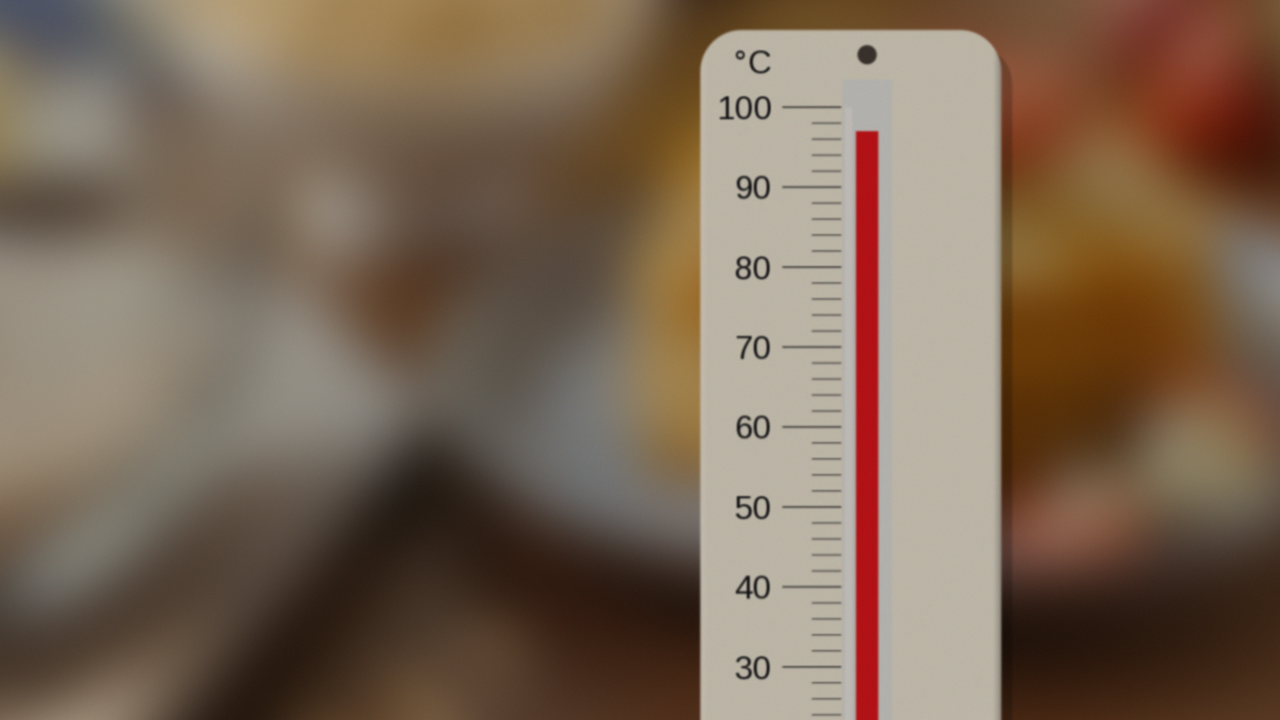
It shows 97 °C
